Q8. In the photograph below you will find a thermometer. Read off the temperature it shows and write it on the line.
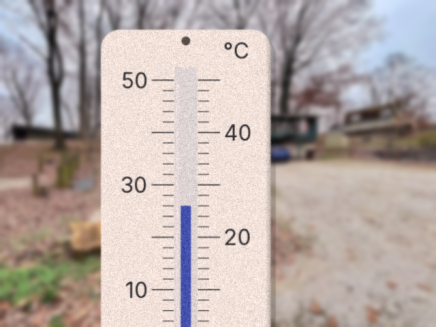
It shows 26 °C
